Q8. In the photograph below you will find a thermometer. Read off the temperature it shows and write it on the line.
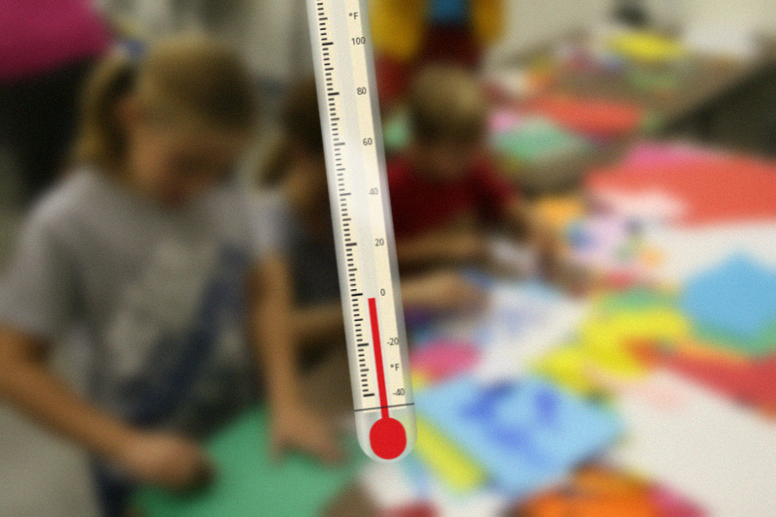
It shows -2 °F
